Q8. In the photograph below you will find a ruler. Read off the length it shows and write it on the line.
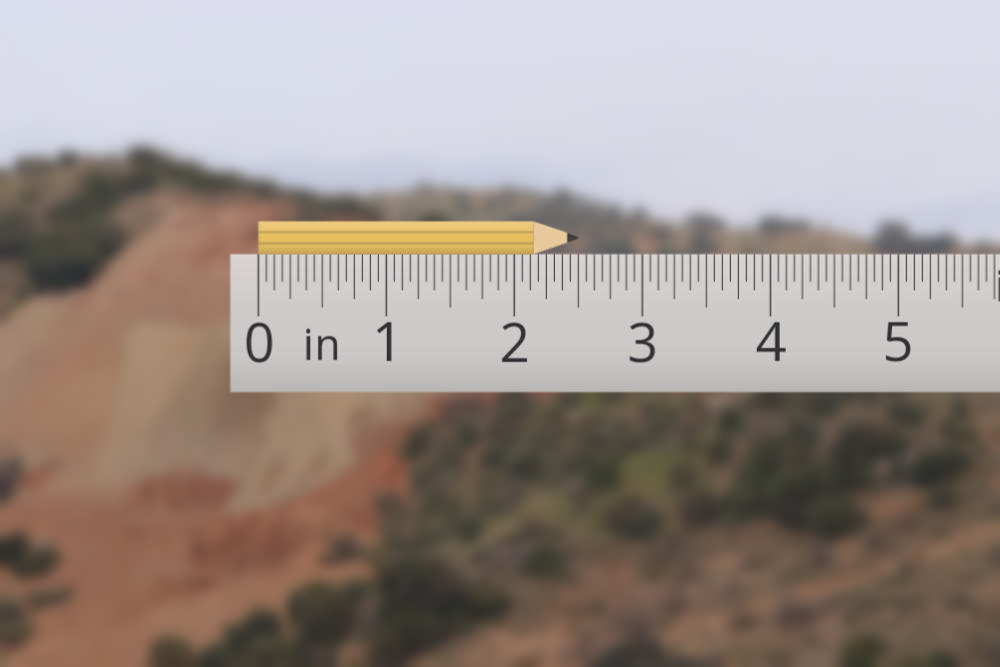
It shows 2.5 in
